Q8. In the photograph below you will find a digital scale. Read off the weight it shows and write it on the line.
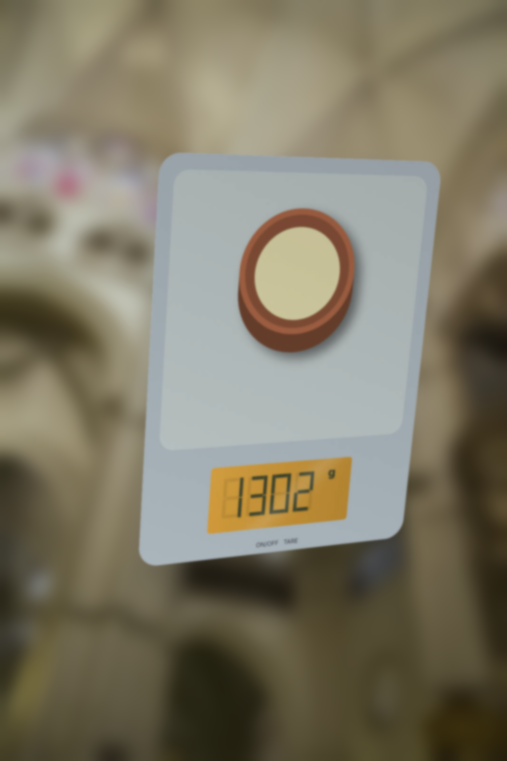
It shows 1302 g
